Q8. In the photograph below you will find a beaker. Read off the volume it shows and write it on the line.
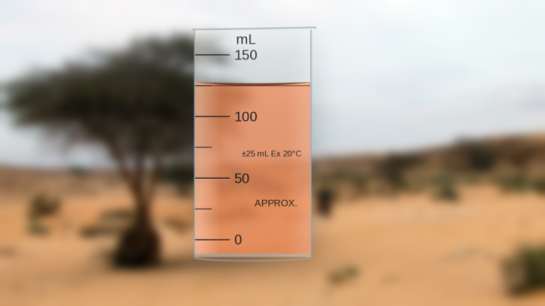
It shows 125 mL
